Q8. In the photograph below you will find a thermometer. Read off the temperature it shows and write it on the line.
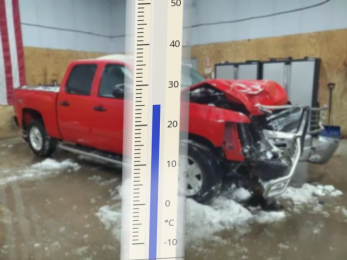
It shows 25 °C
